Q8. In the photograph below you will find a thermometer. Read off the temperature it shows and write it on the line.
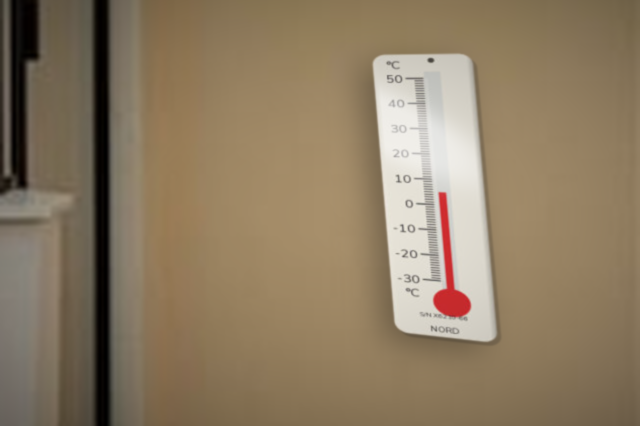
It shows 5 °C
